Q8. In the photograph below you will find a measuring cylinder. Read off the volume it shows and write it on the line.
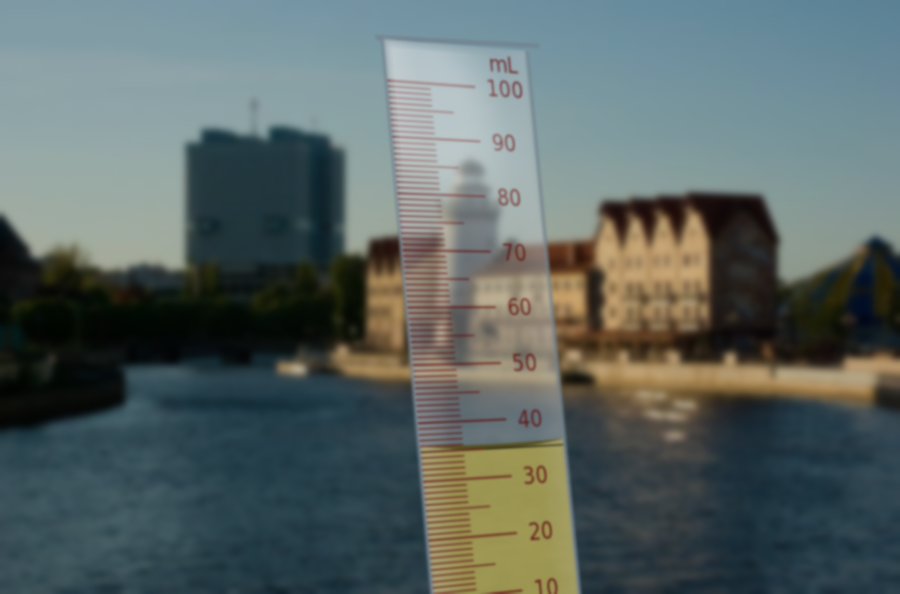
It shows 35 mL
